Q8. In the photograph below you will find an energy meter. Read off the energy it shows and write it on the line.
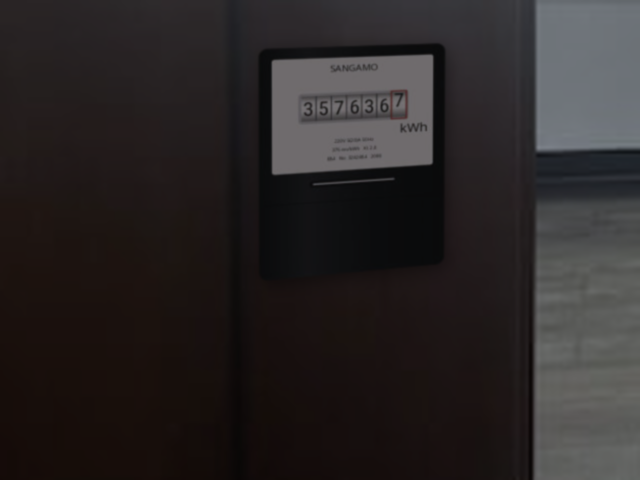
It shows 357636.7 kWh
